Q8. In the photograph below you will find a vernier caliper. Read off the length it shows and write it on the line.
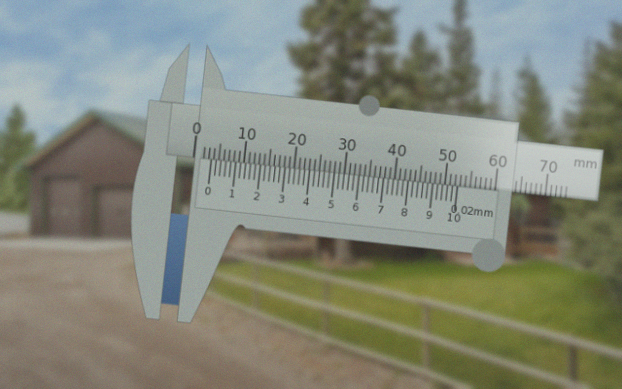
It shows 3.5 mm
